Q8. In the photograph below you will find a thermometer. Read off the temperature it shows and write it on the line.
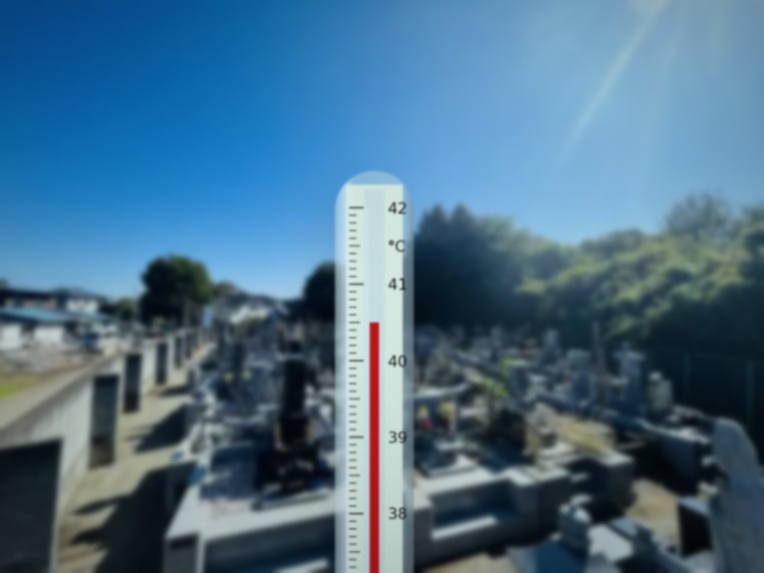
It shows 40.5 °C
